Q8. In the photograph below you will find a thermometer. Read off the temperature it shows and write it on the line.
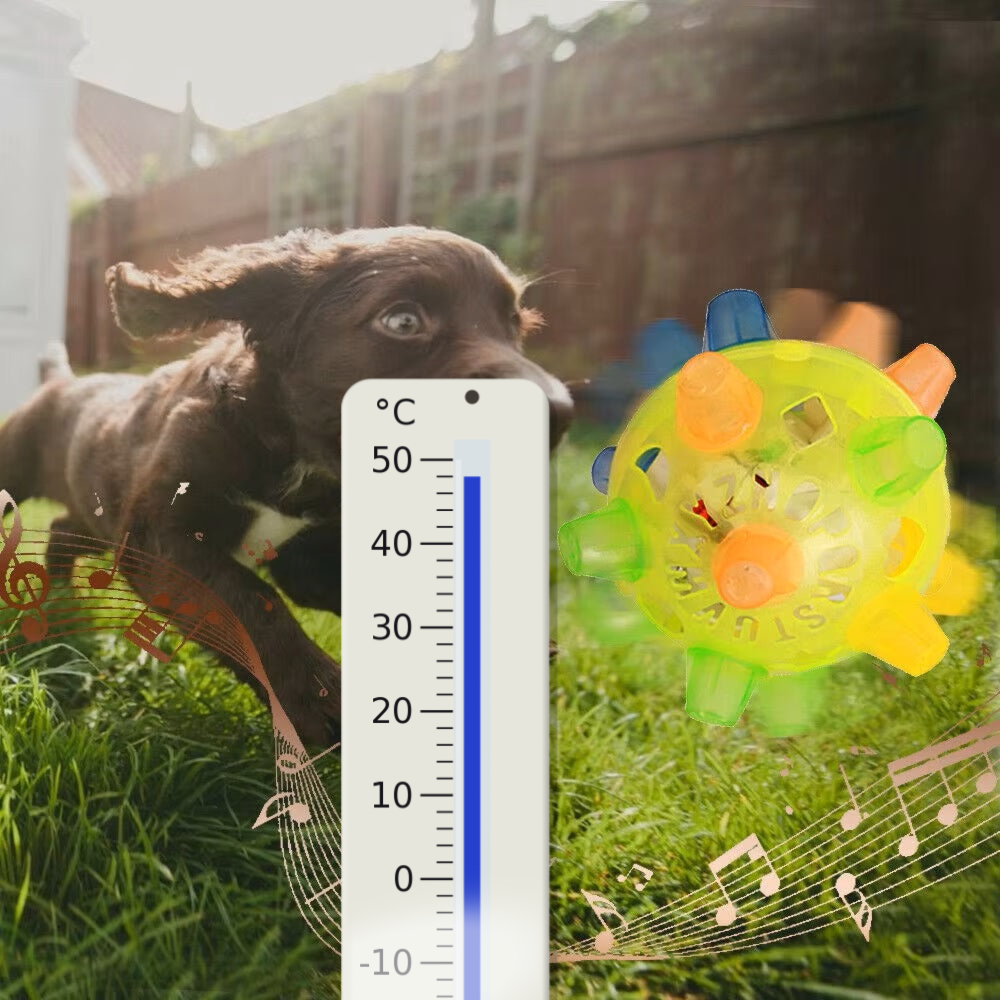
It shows 48 °C
